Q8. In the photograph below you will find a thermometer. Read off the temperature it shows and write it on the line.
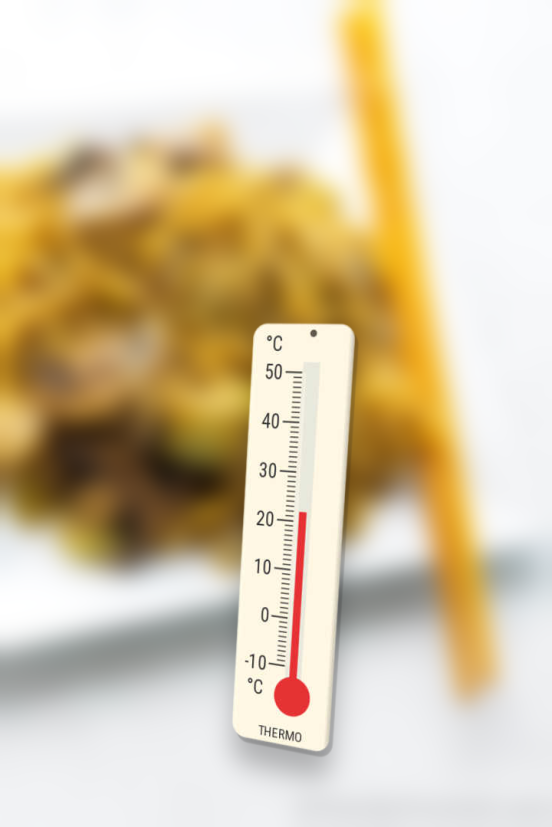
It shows 22 °C
